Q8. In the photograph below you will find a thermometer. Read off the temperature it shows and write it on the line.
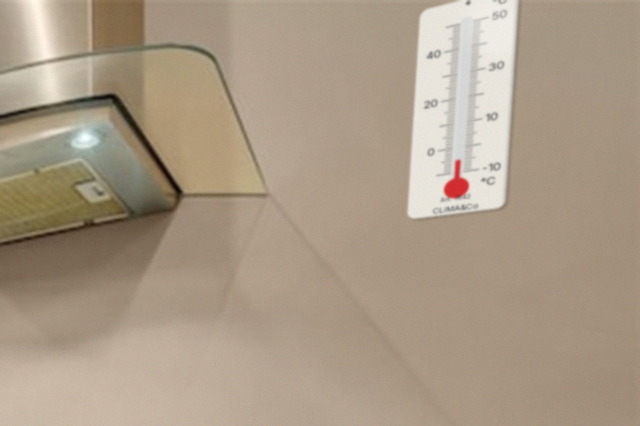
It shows -5 °C
